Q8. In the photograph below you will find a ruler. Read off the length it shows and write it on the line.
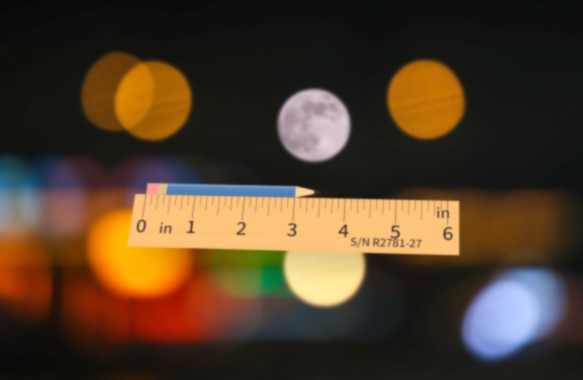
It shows 3.5 in
